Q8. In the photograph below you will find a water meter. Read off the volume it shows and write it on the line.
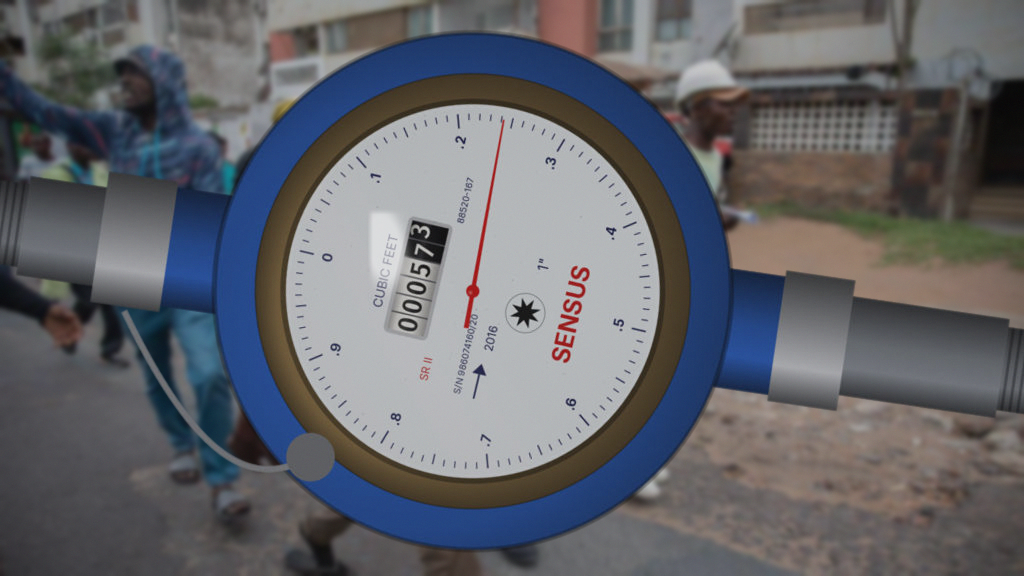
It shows 573.24 ft³
